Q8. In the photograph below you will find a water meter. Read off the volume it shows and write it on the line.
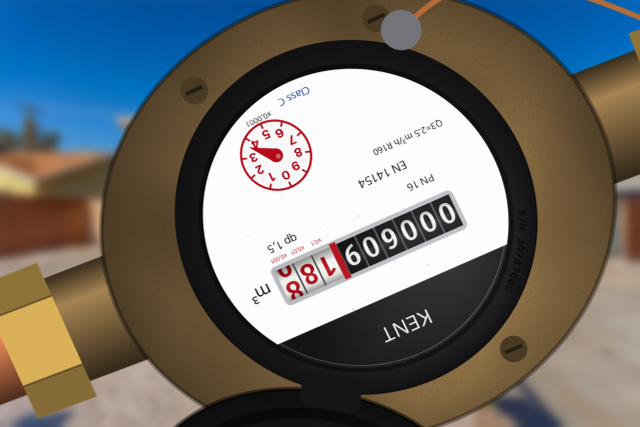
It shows 609.1883 m³
